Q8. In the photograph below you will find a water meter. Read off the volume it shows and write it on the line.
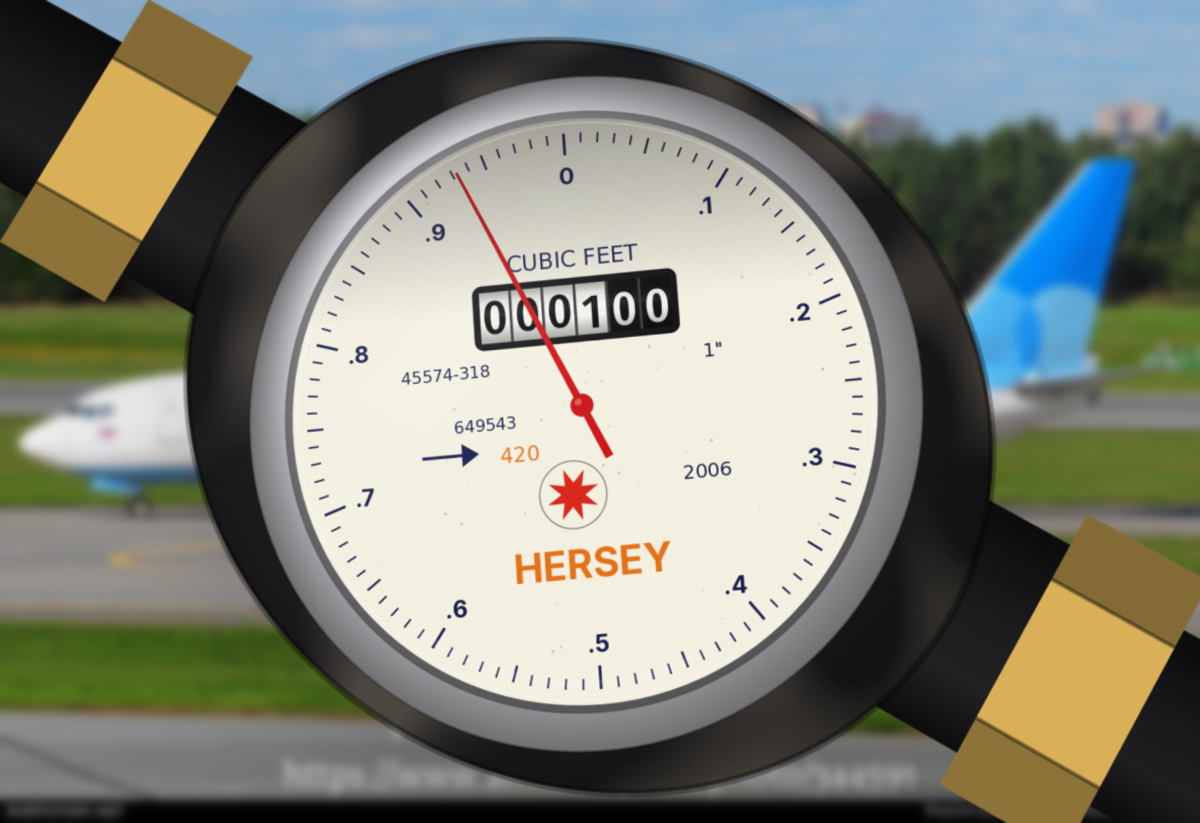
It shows 99.93 ft³
